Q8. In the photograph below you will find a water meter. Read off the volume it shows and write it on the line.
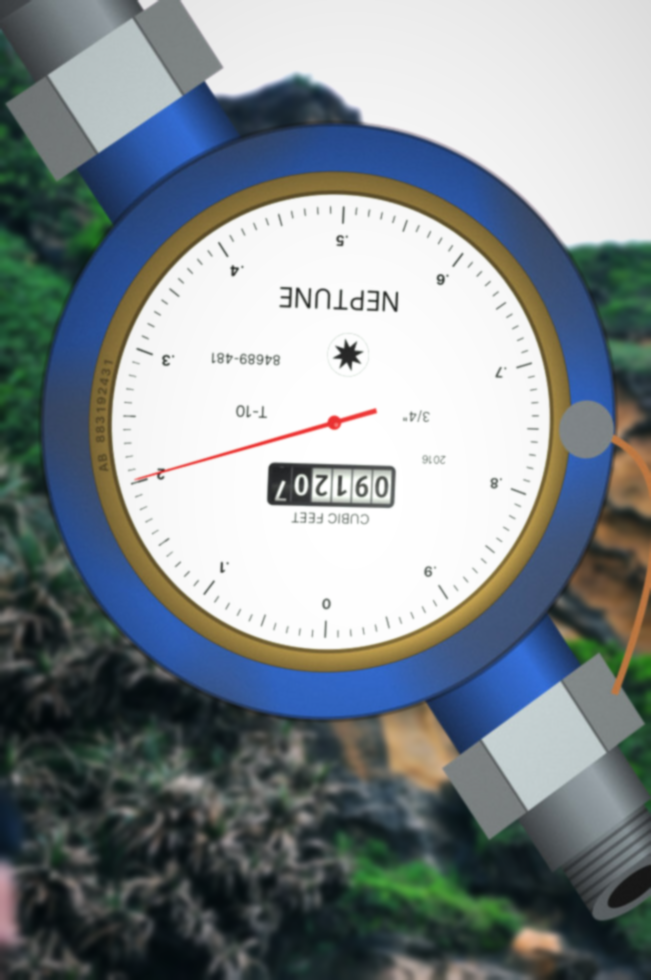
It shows 91207.20 ft³
